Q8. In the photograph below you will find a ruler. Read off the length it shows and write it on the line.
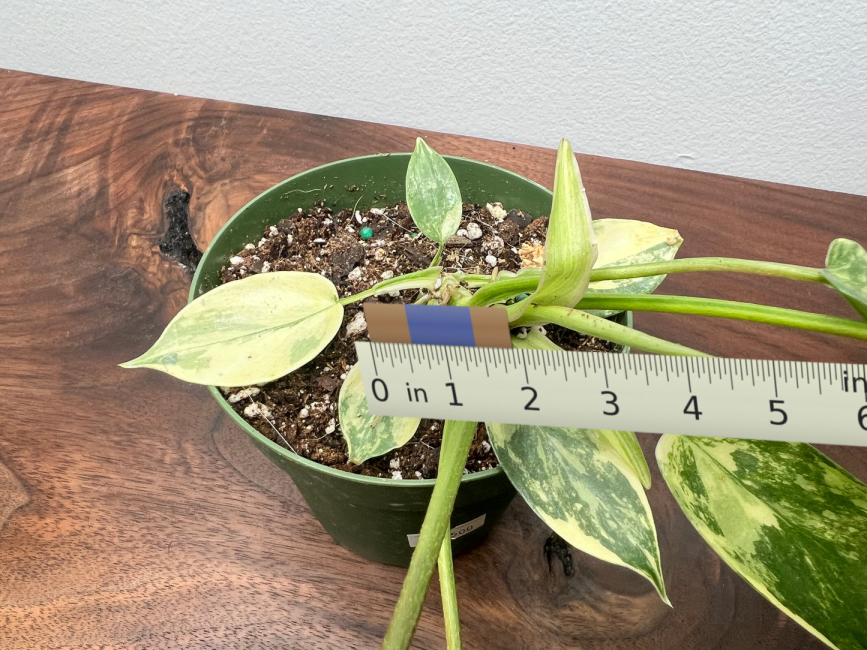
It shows 1.875 in
